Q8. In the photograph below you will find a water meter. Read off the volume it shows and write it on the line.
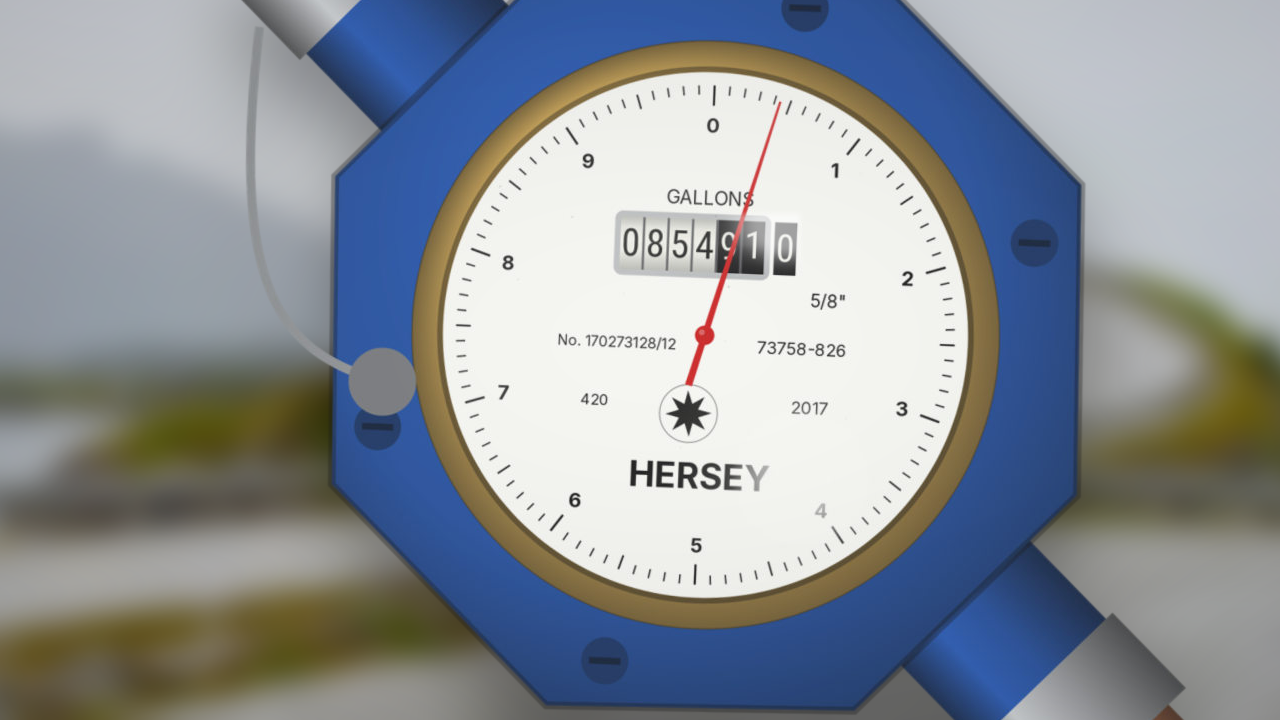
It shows 854910.4 gal
